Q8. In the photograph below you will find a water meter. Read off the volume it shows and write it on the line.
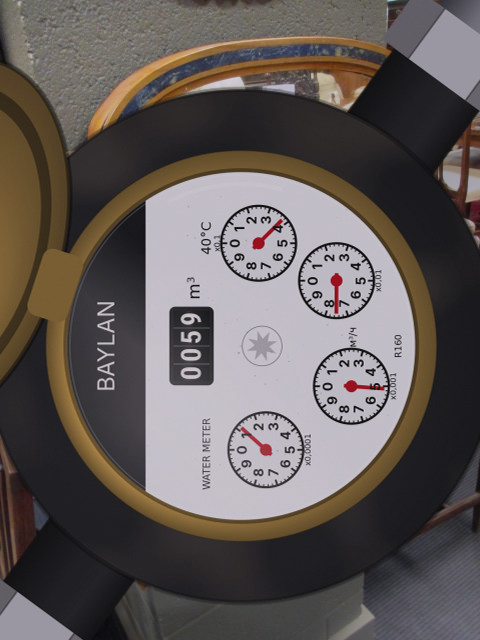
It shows 59.3751 m³
